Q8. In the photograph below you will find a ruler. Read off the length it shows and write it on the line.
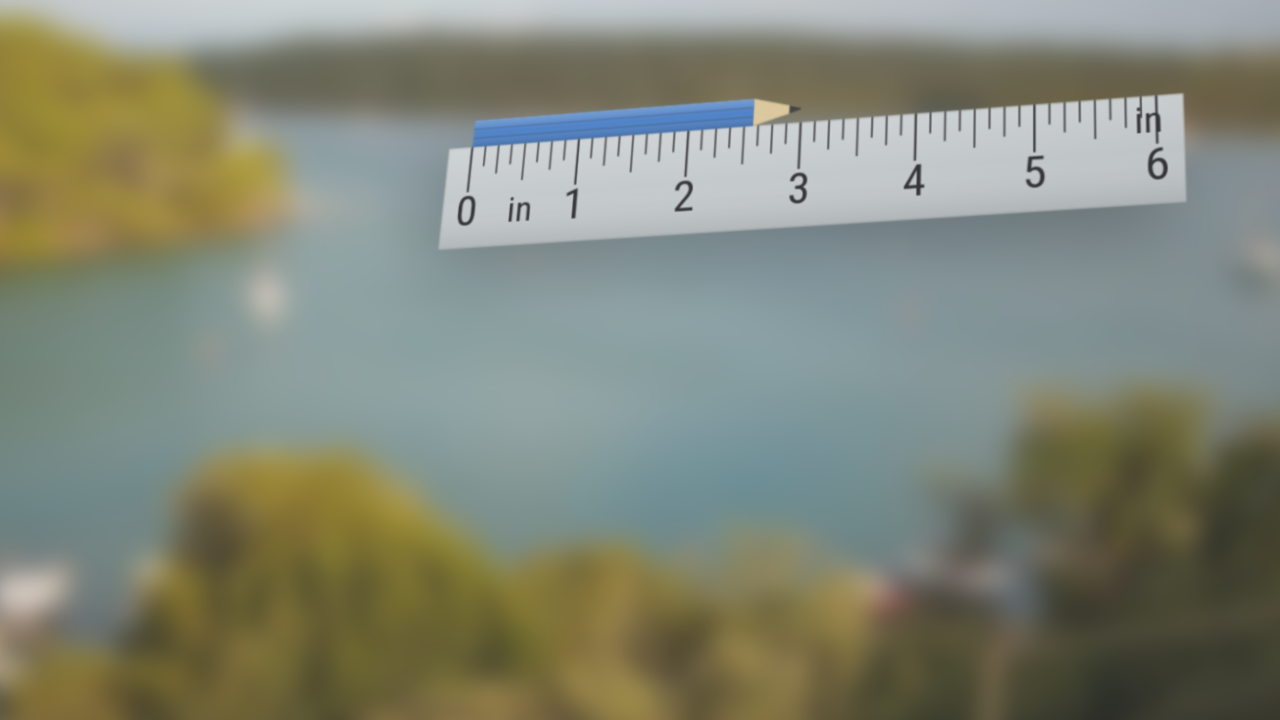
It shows 3 in
